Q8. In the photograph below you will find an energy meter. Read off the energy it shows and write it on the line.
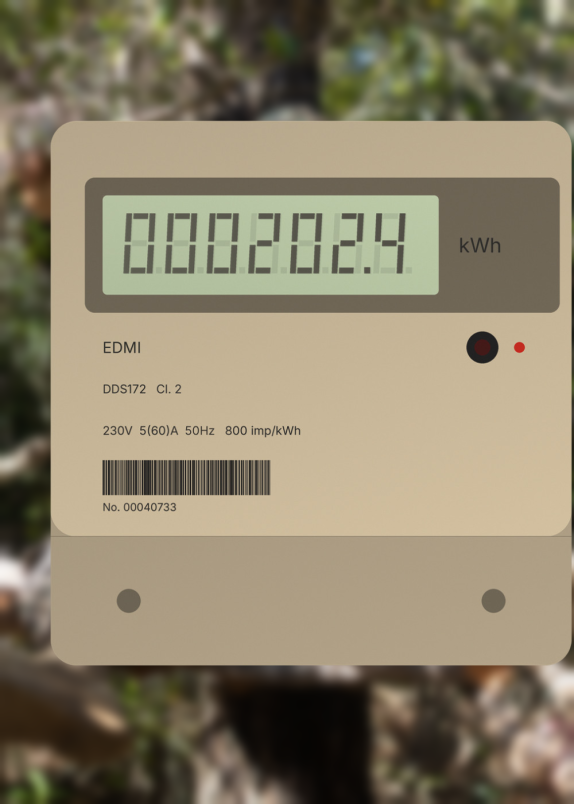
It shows 202.4 kWh
